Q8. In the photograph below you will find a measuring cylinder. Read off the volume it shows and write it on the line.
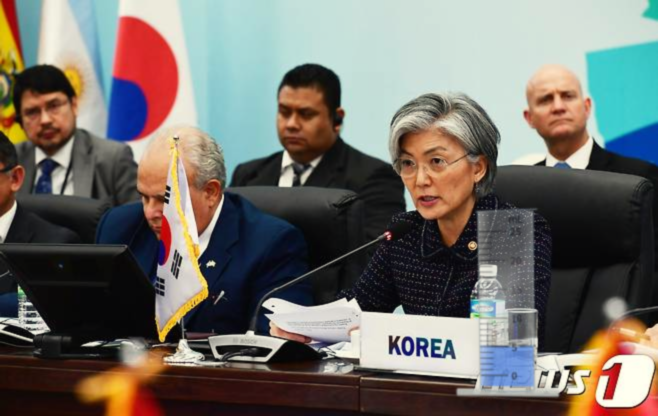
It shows 5 mL
